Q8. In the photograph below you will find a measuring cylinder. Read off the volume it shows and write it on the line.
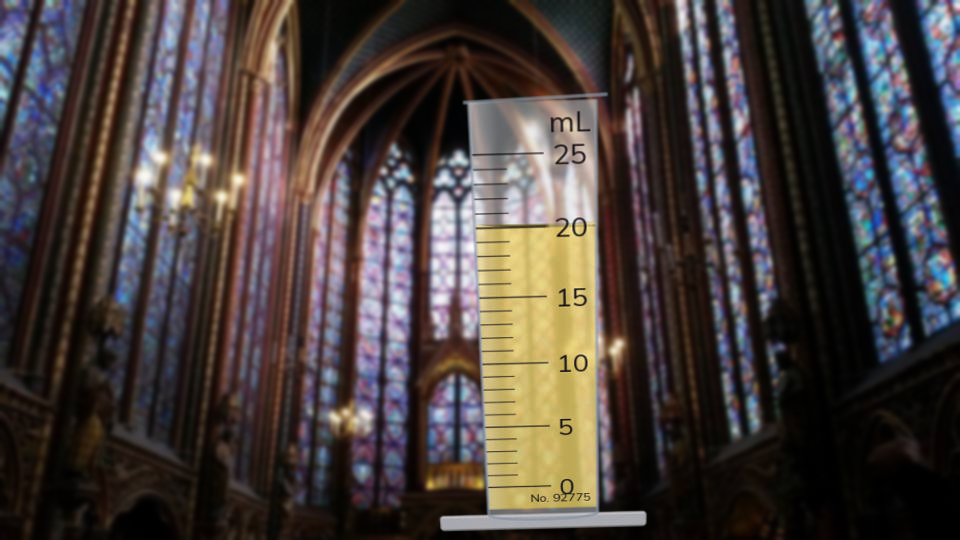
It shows 20 mL
